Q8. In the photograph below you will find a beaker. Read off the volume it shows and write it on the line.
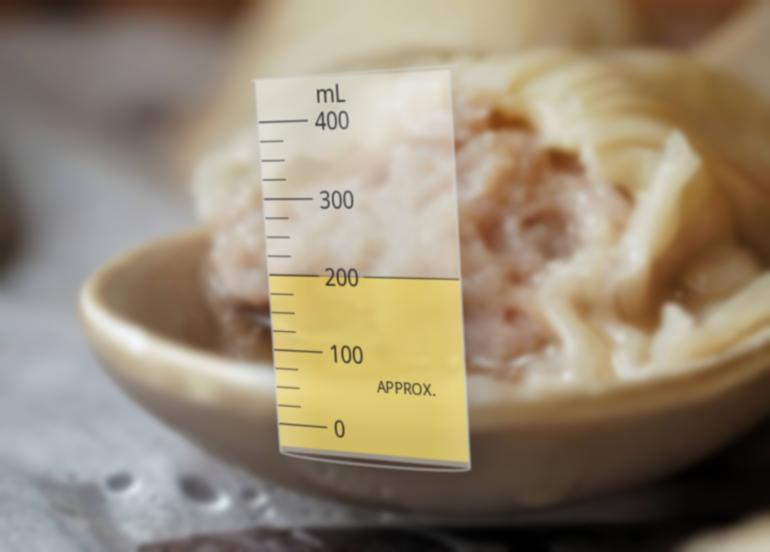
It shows 200 mL
